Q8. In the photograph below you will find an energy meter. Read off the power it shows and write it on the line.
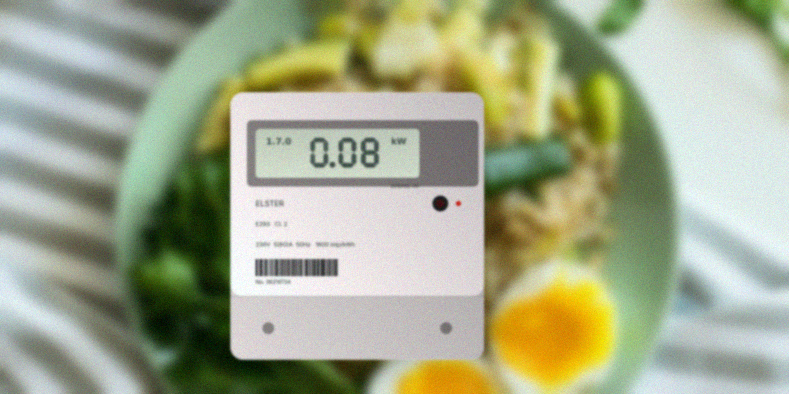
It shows 0.08 kW
